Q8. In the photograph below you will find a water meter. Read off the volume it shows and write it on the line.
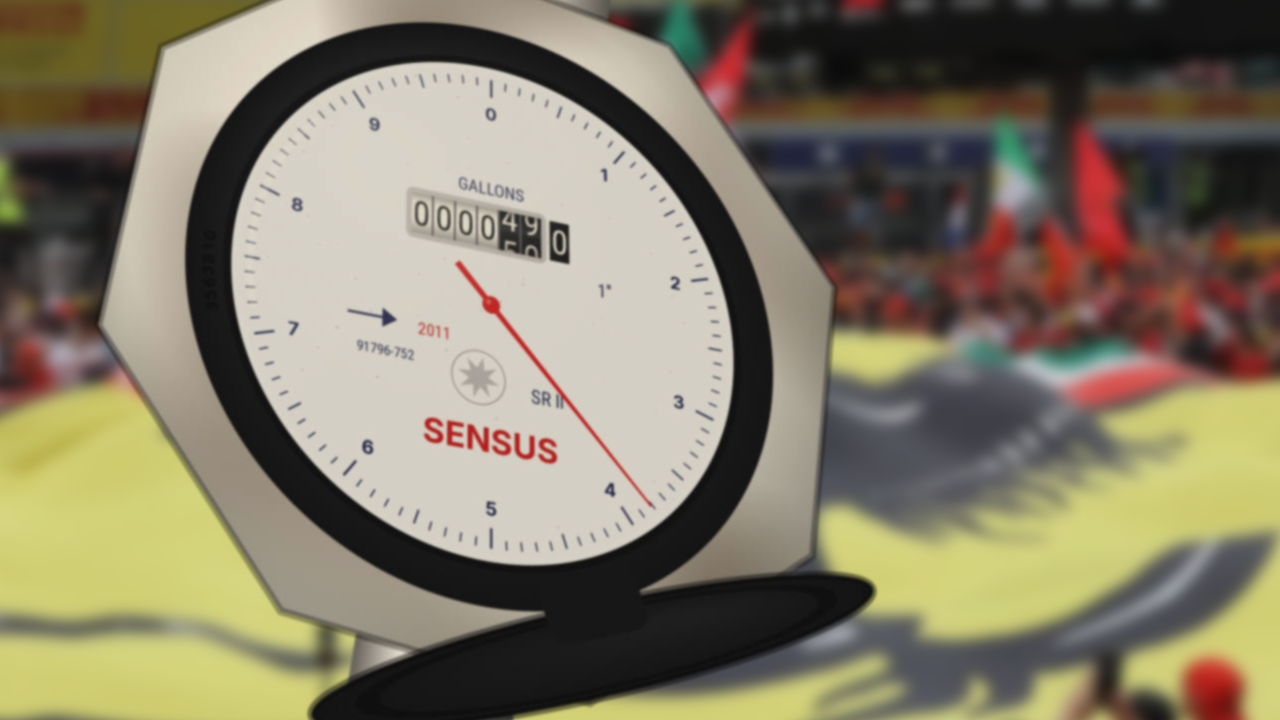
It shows 493.8 gal
